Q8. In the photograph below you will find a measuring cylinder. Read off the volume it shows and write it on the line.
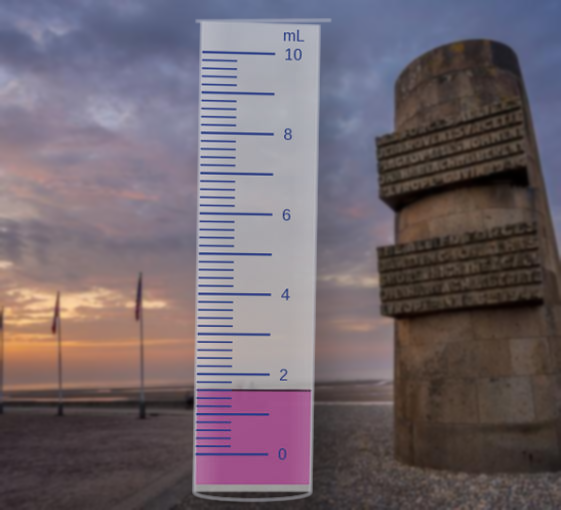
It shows 1.6 mL
